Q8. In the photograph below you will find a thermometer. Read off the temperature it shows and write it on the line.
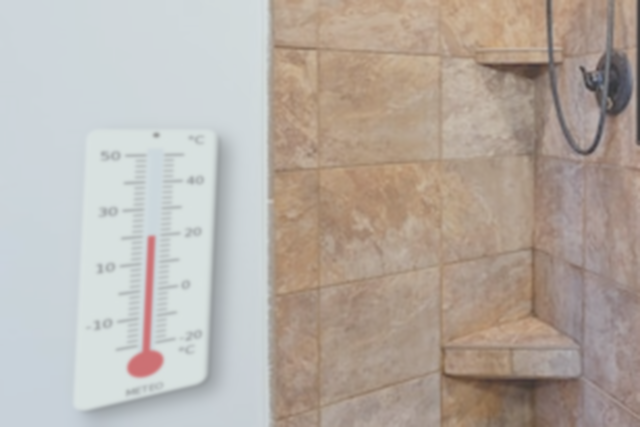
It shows 20 °C
